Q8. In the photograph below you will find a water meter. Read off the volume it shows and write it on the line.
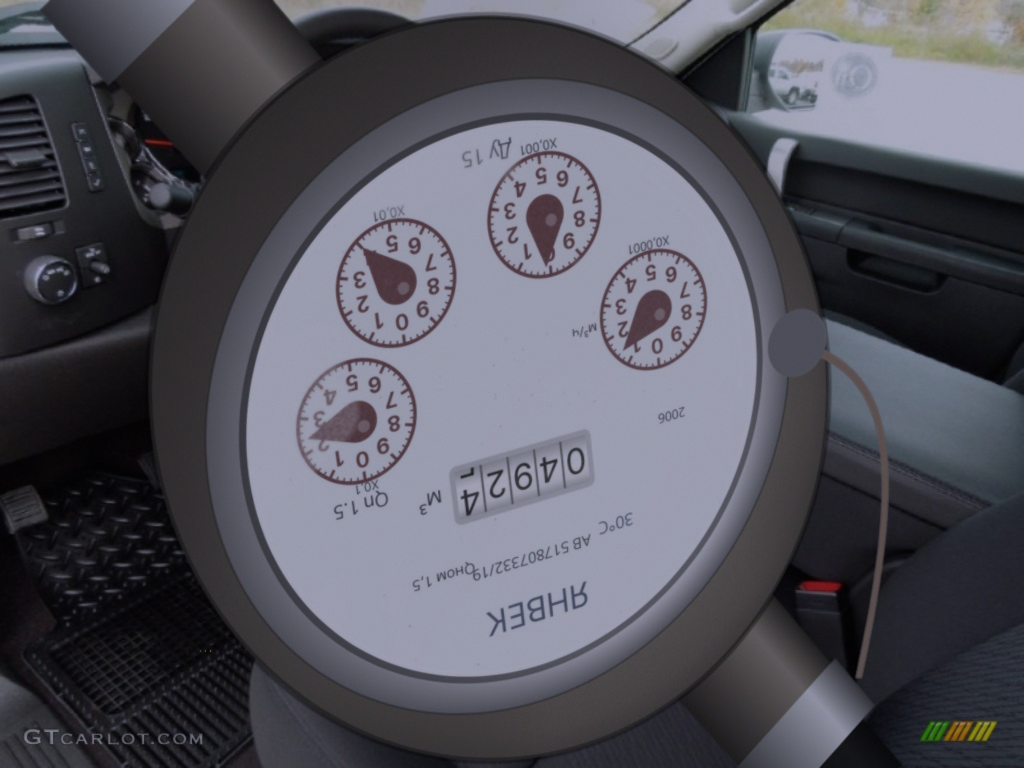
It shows 4924.2401 m³
